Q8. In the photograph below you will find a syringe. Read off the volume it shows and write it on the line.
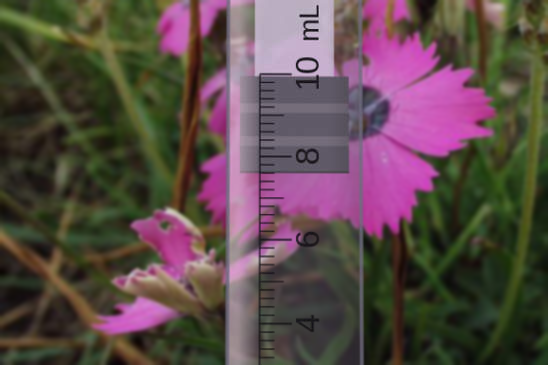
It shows 7.6 mL
